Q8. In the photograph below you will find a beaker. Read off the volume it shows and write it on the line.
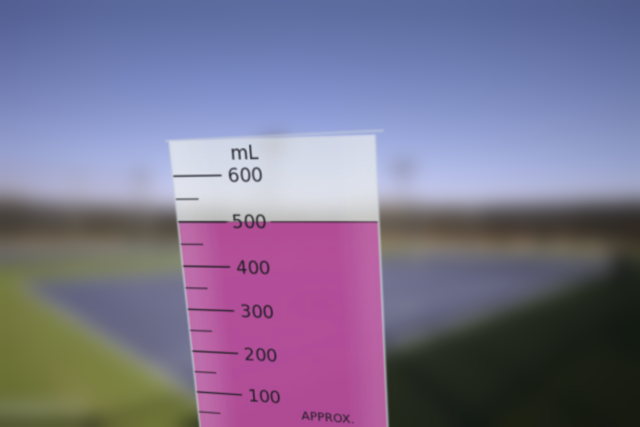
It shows 500 mL
